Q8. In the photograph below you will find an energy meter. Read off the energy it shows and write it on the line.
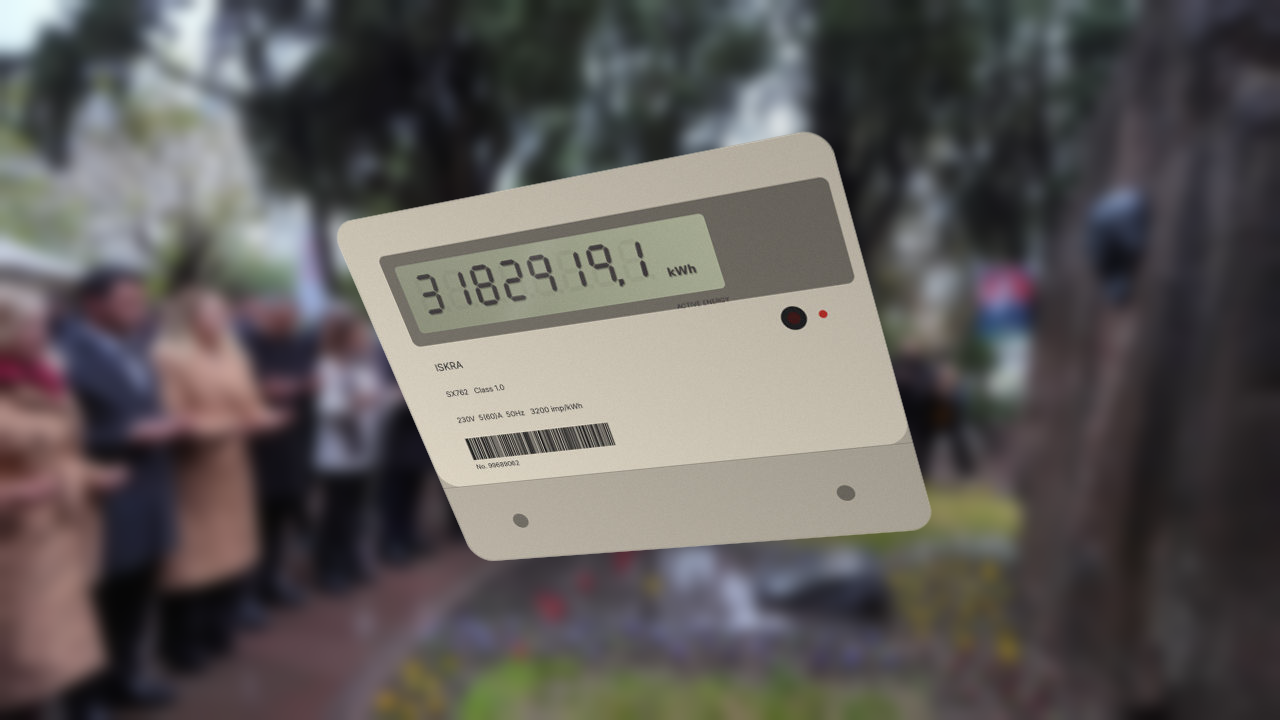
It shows 3182919.1 kWh
